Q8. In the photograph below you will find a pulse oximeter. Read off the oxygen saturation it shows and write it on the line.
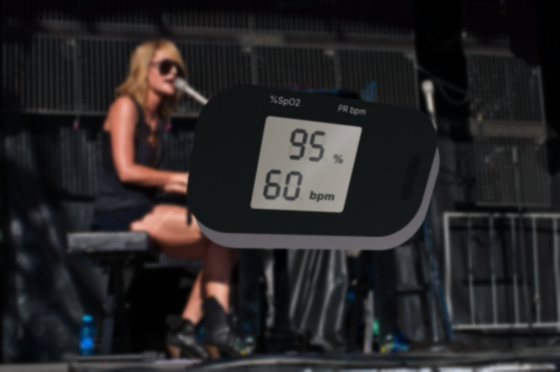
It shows 95 %
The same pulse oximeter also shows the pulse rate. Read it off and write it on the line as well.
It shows 60 bpm
